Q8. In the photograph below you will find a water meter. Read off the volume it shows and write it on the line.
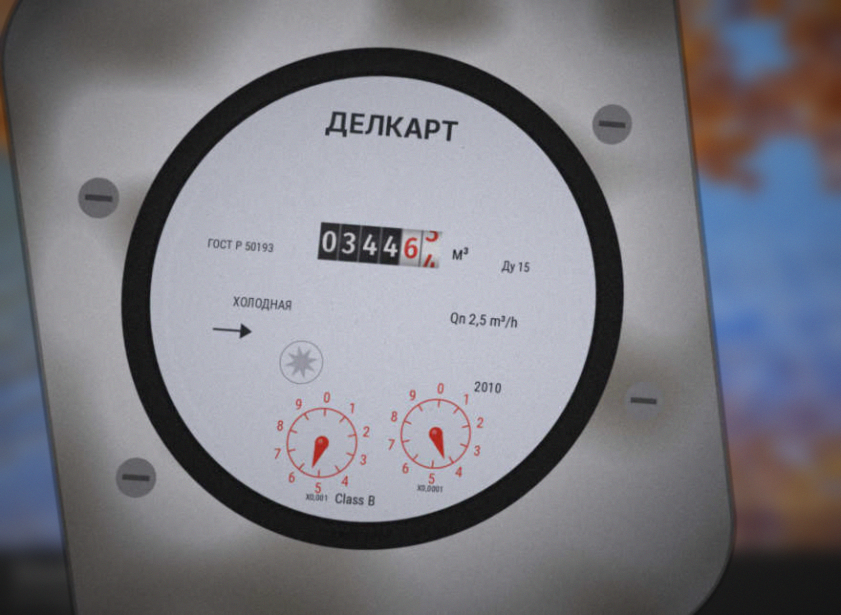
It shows 344.6354 m³
